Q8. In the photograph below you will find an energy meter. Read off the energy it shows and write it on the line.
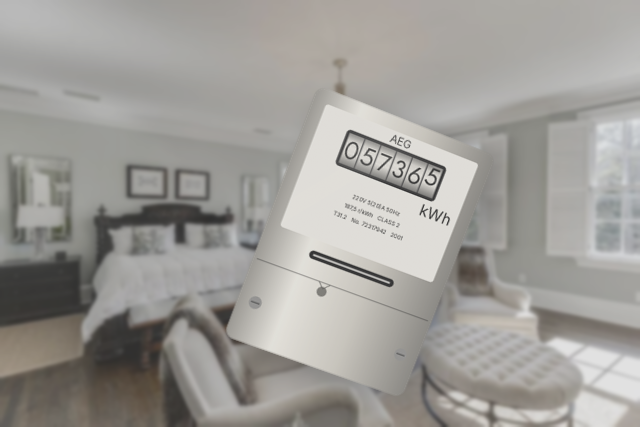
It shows 57365 kWh
